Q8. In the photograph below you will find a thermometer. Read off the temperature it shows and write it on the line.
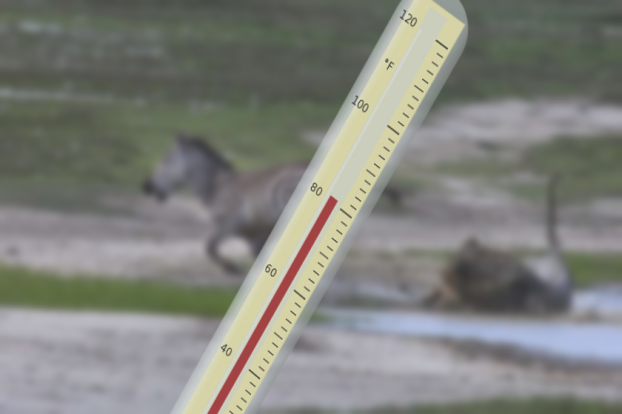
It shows 81 °F
